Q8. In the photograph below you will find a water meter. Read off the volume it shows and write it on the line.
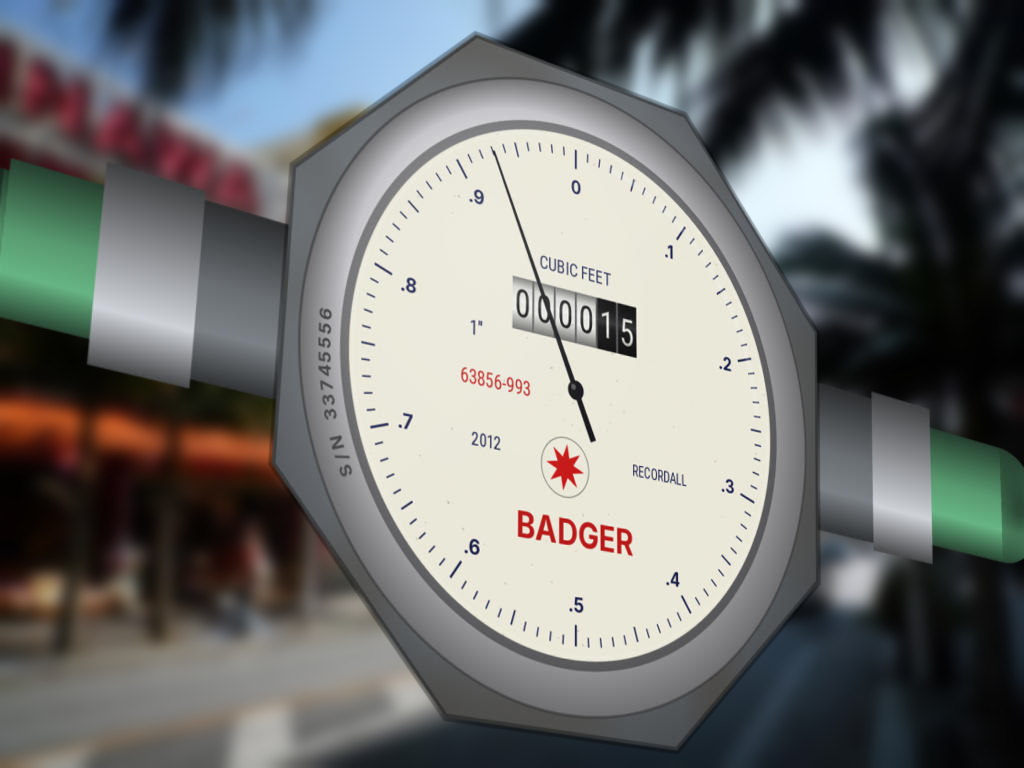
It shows 14.93 ft³
